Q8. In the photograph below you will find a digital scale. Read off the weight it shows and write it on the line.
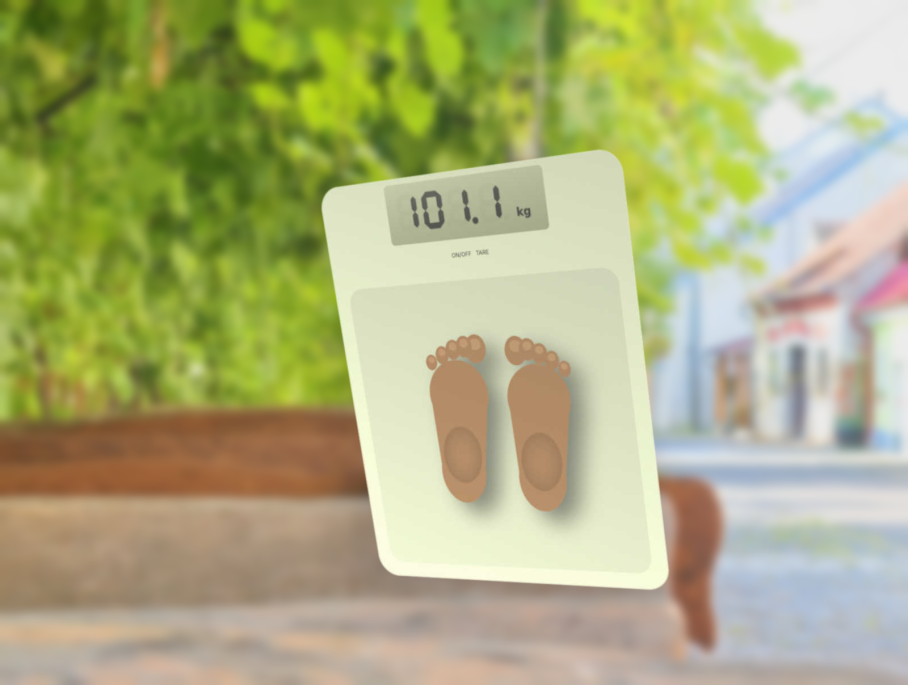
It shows 101.1 kg
